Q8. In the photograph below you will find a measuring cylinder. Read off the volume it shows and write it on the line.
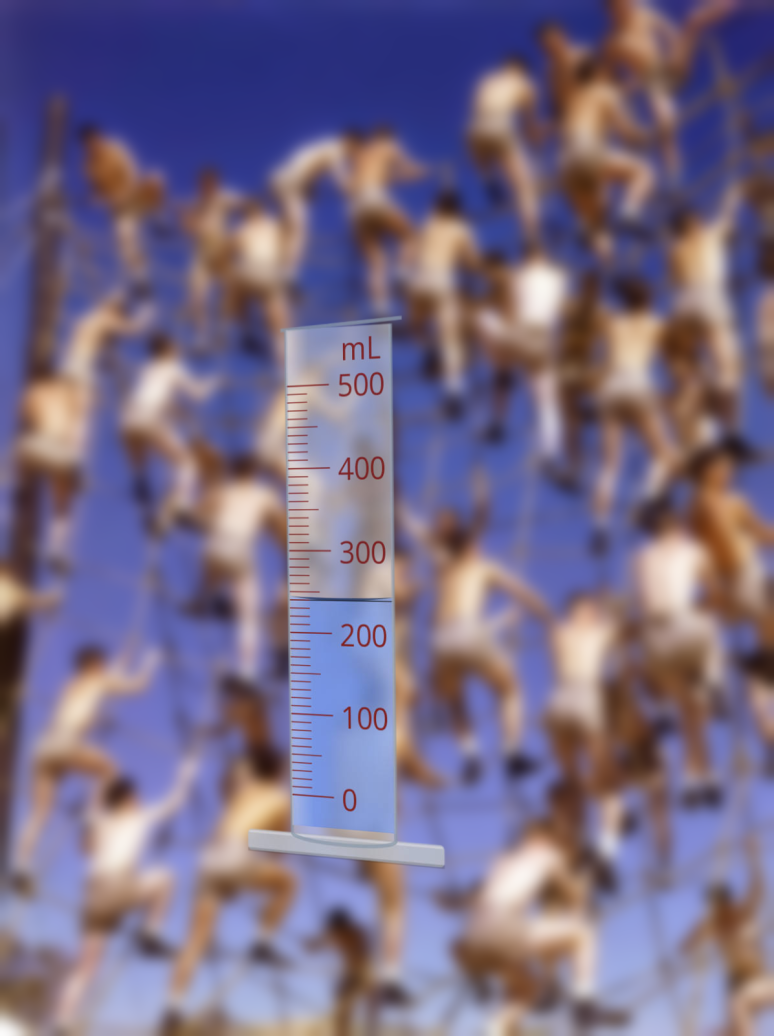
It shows 240 mL
